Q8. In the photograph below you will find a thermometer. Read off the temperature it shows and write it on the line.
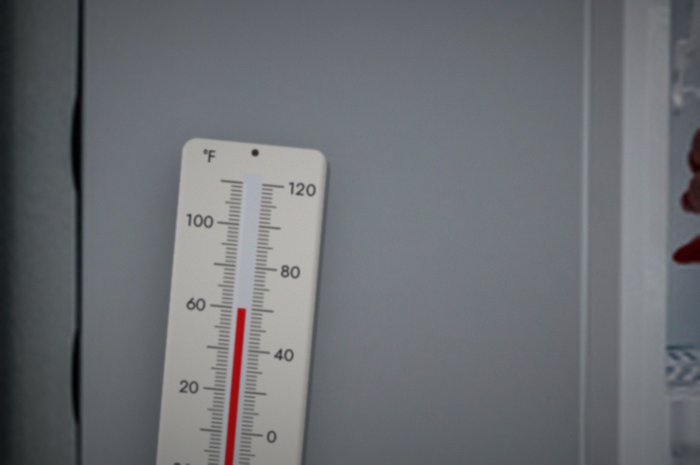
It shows 60 °F
